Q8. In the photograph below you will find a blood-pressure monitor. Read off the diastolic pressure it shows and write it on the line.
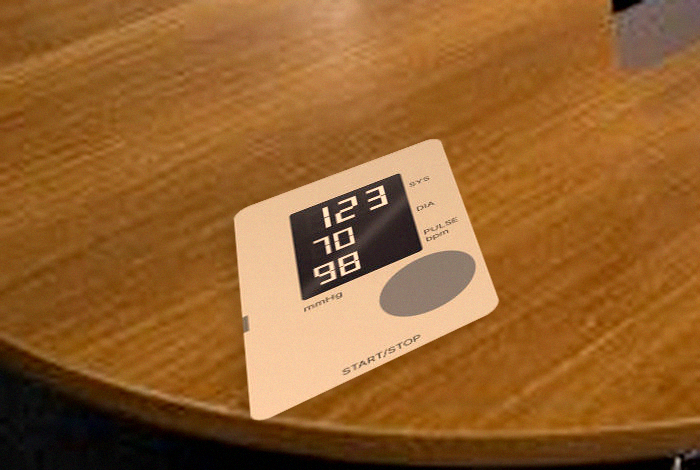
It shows 70 mmHg
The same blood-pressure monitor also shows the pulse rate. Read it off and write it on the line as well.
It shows 98 bpm
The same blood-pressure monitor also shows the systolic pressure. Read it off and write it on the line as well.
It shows 123 mmHg
